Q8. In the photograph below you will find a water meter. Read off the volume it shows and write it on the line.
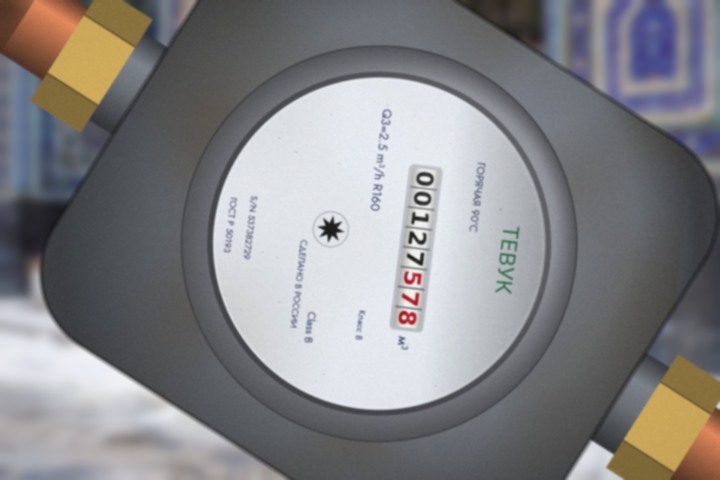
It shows 127.578 m³
